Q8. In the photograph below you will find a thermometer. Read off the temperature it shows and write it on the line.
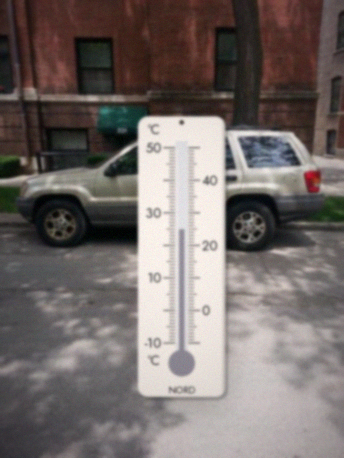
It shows 25 °C
